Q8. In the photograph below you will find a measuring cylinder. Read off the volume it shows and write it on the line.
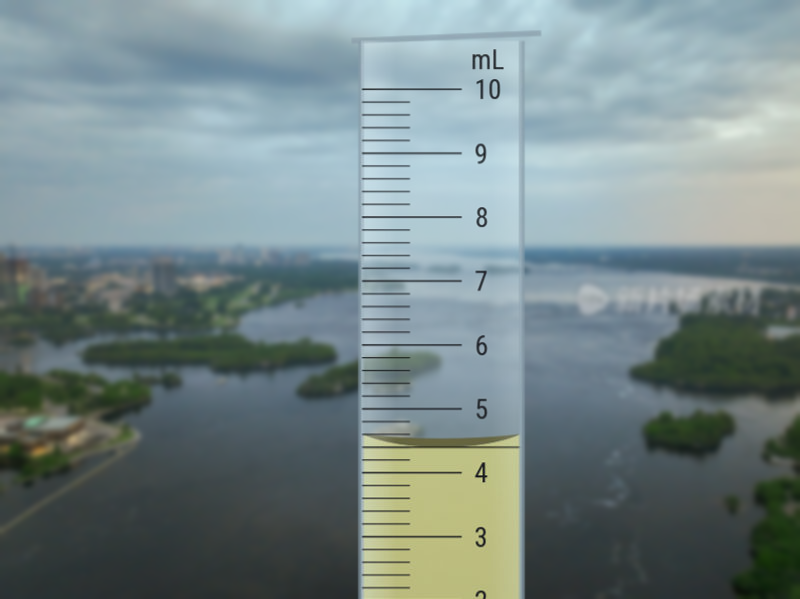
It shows 4.4 mL
